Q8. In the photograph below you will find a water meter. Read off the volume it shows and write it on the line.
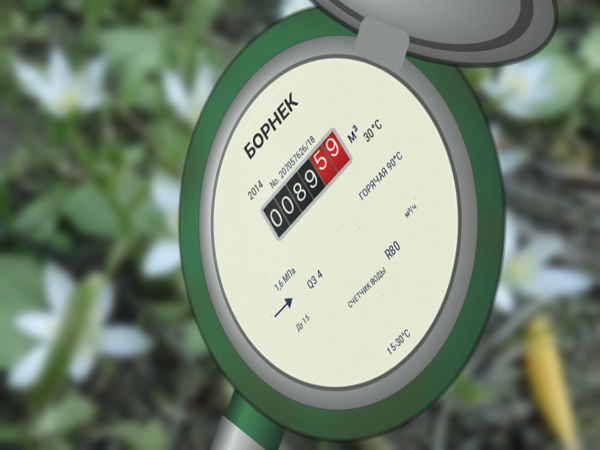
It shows 89.59 m³
